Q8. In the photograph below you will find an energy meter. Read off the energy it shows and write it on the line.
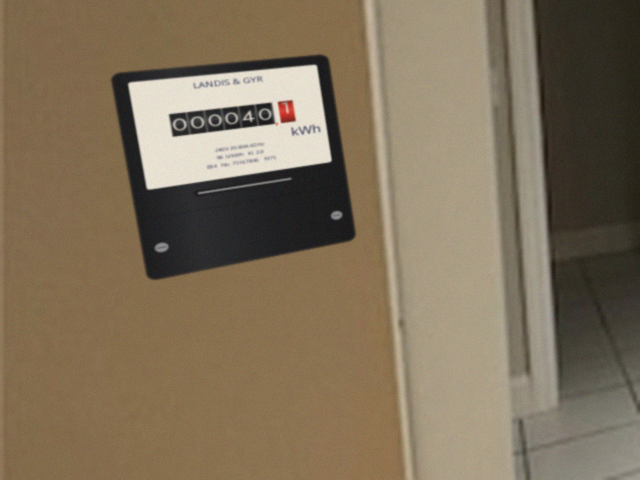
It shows 40.1 kWh
